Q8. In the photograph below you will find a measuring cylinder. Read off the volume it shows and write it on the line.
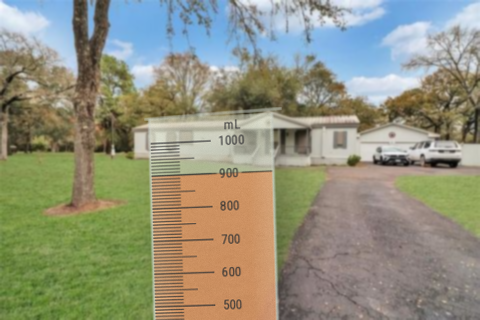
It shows 900 mL
